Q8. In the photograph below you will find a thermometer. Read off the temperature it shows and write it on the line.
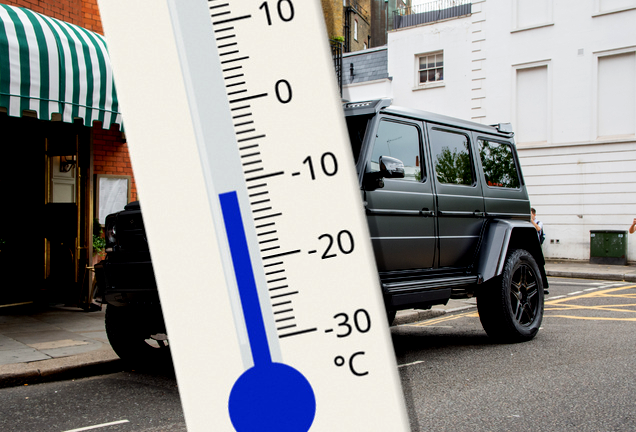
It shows -11 °C
